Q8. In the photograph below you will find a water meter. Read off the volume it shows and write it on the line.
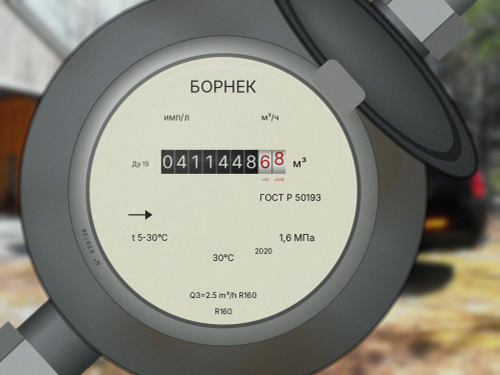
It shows 411448.68 m³
